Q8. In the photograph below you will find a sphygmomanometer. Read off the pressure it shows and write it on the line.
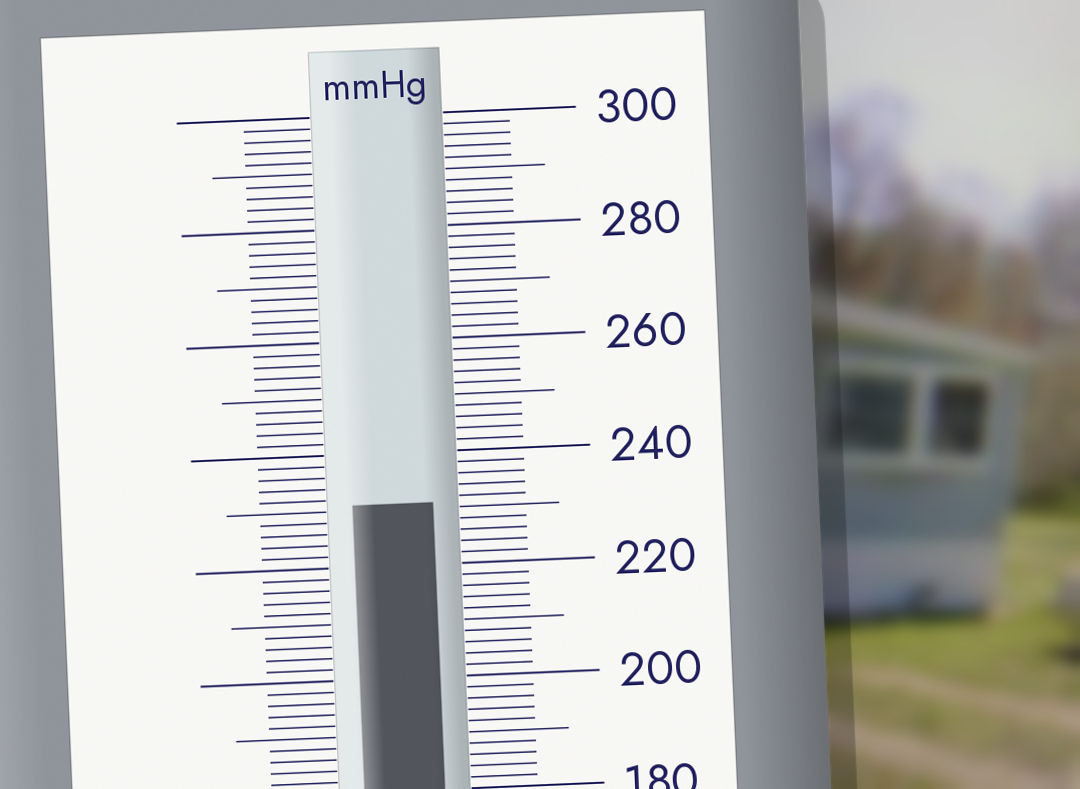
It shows 231 mmHg
